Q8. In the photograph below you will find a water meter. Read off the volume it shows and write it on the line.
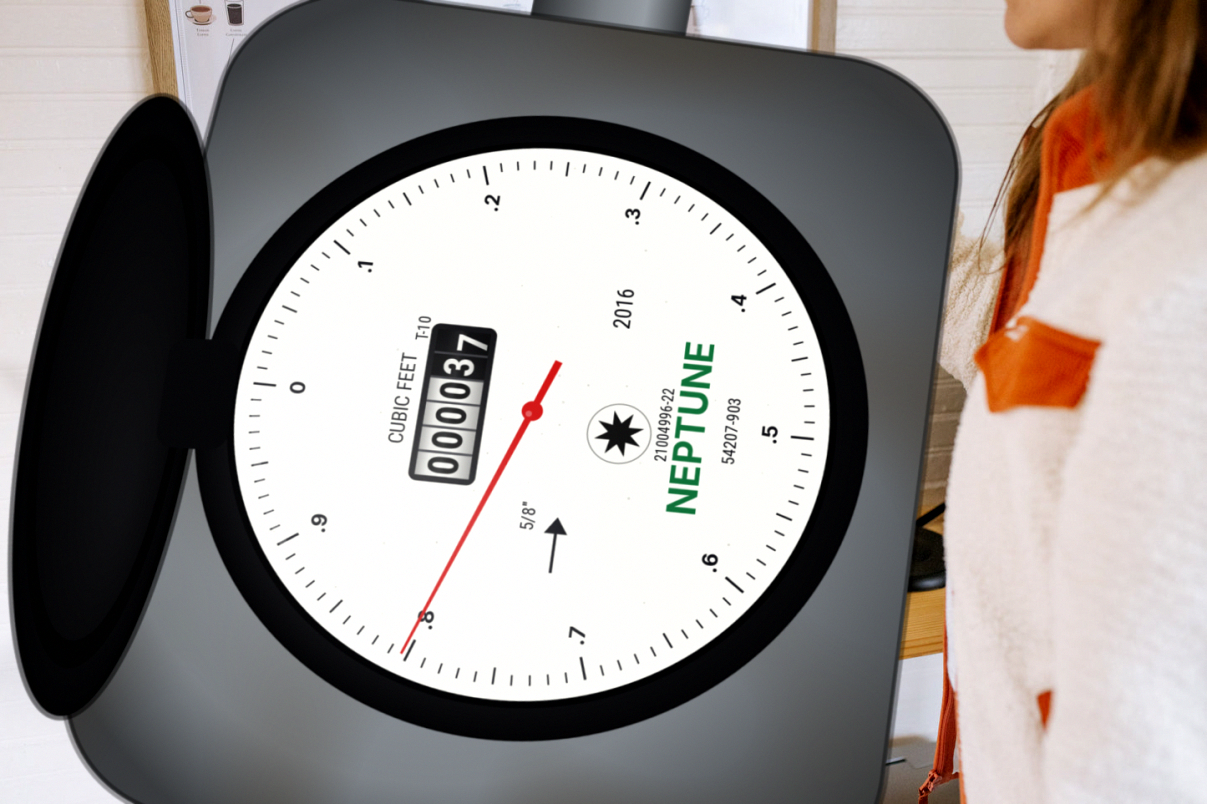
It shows 36.80 ft³
